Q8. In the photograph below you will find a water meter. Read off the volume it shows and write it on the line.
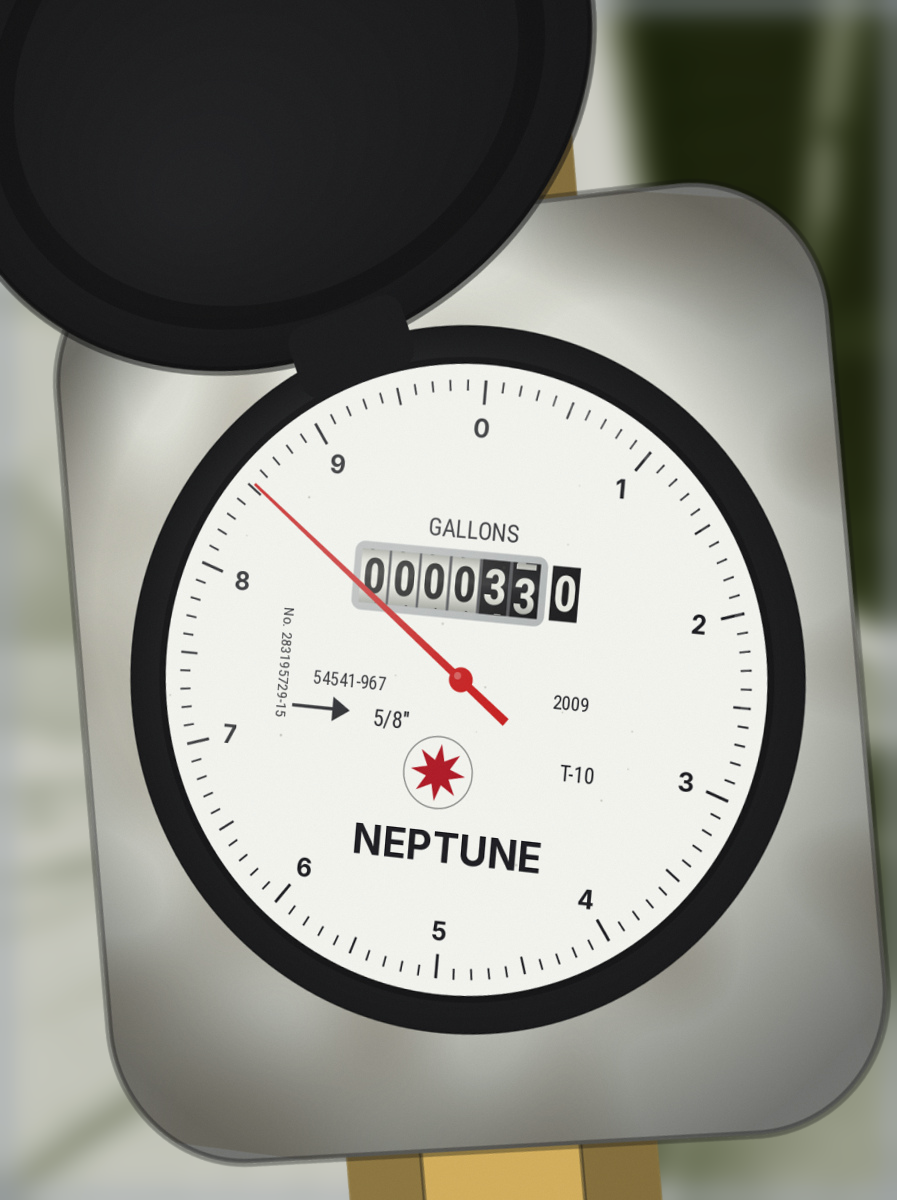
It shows 328.5 gal
